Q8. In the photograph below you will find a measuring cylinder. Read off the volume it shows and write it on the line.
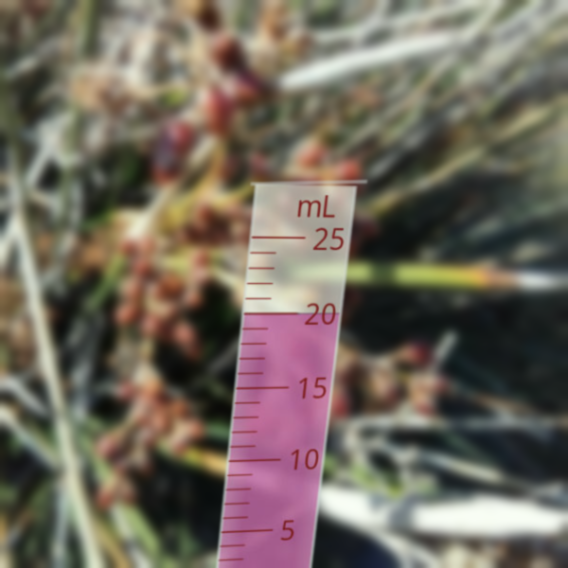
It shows 20 mL
